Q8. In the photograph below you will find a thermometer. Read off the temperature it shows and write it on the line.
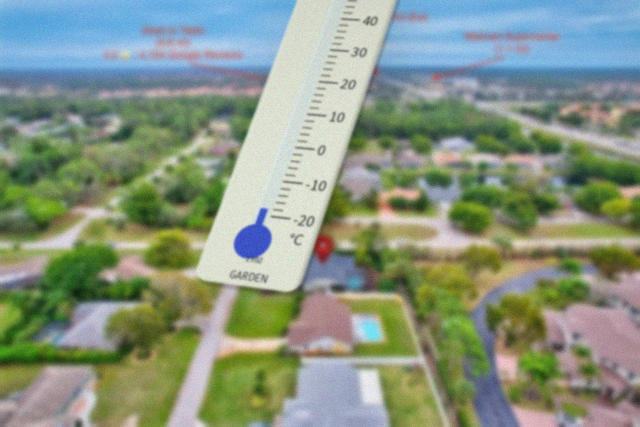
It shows -18 °C
